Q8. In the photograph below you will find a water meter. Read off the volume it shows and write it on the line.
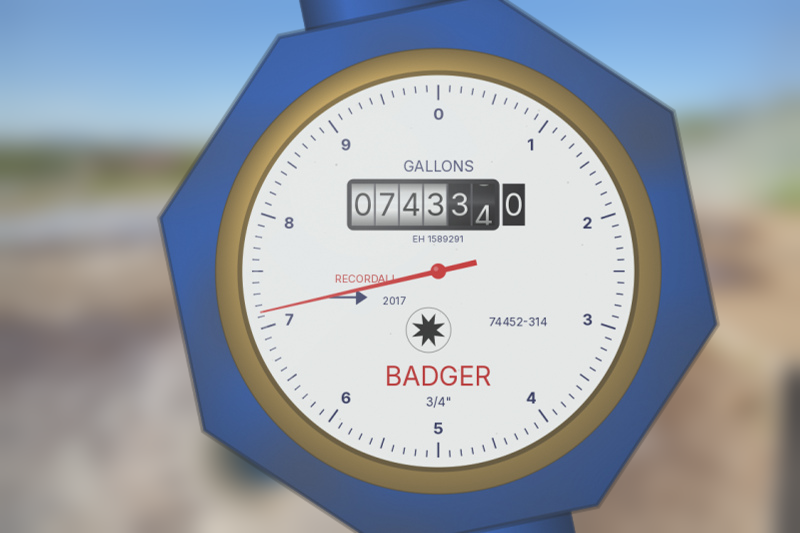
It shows 743337.1 gal
